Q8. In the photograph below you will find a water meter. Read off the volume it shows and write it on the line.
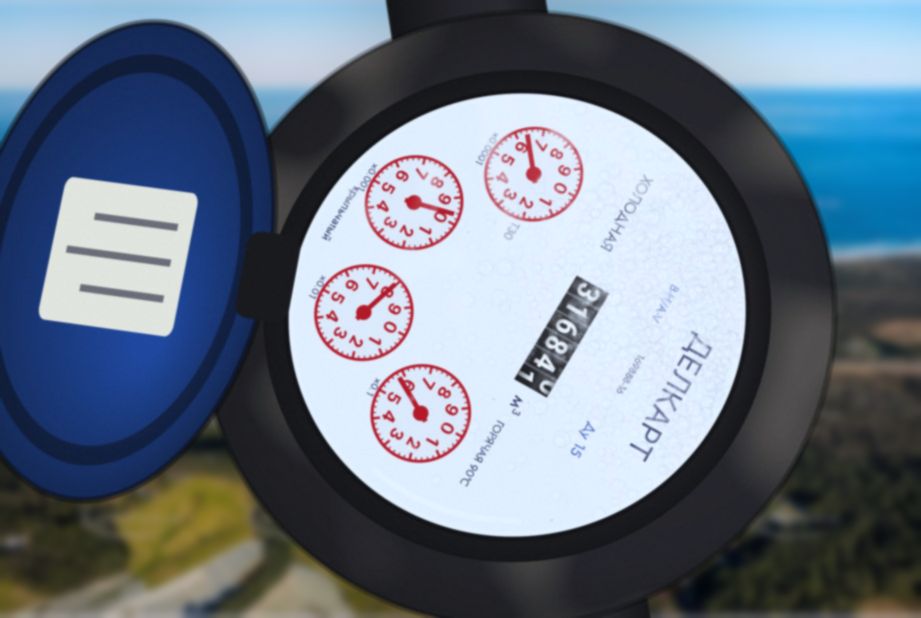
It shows 316840.5796 m³
